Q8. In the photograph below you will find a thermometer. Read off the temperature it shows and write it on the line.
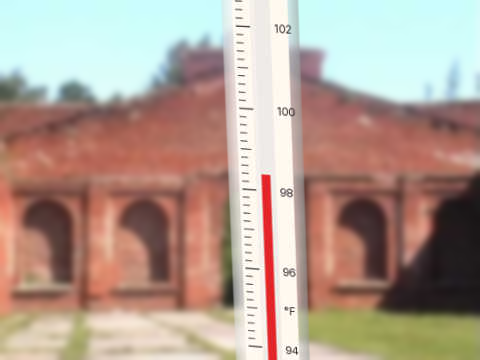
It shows 98.4 °F
